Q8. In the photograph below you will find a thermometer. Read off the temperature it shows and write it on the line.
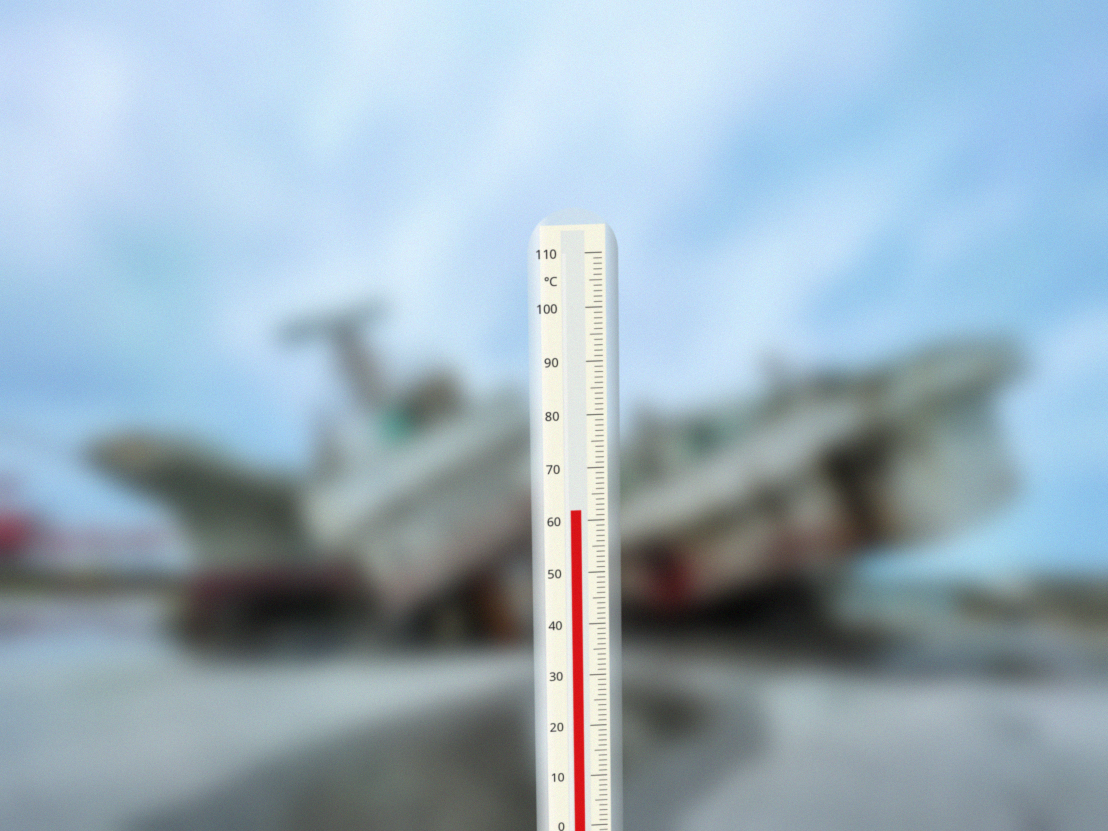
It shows 62 °C
